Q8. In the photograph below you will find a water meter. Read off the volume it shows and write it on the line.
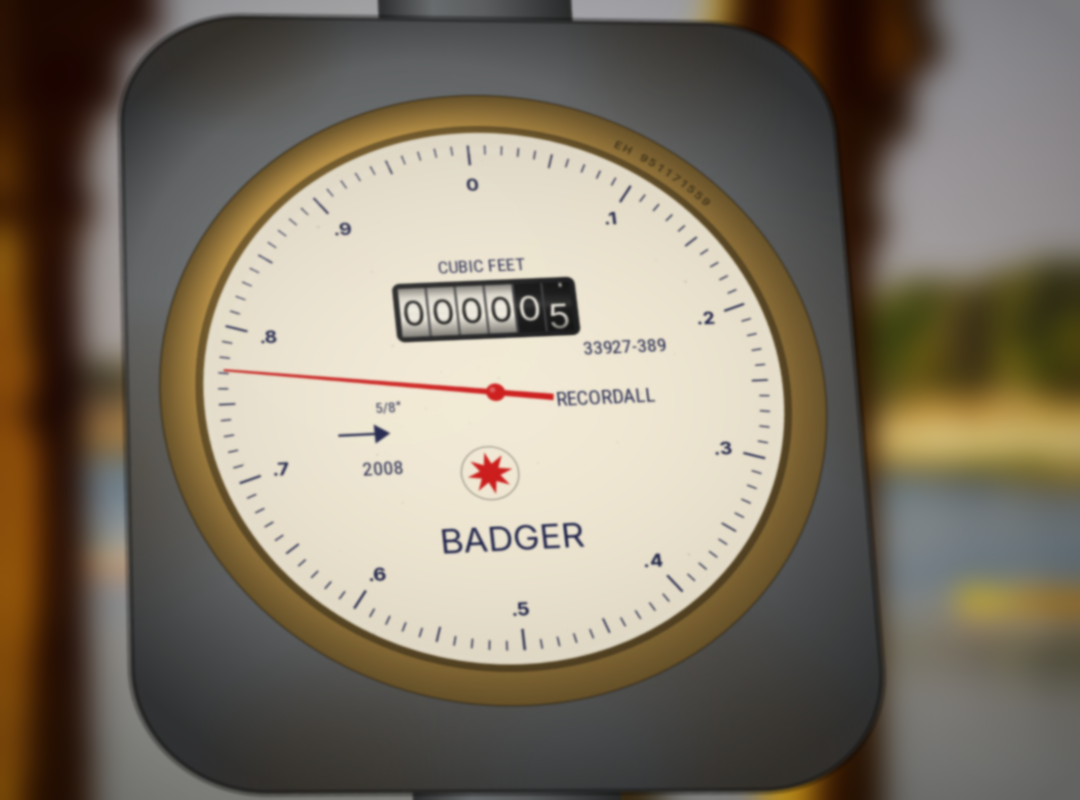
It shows 4.77 ft³
